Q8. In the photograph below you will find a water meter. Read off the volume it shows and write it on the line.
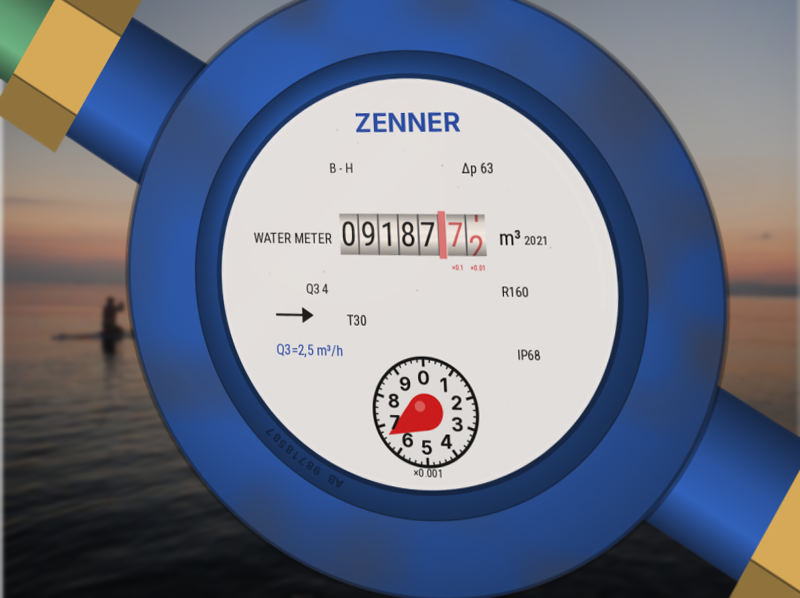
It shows 9187.716 m³
